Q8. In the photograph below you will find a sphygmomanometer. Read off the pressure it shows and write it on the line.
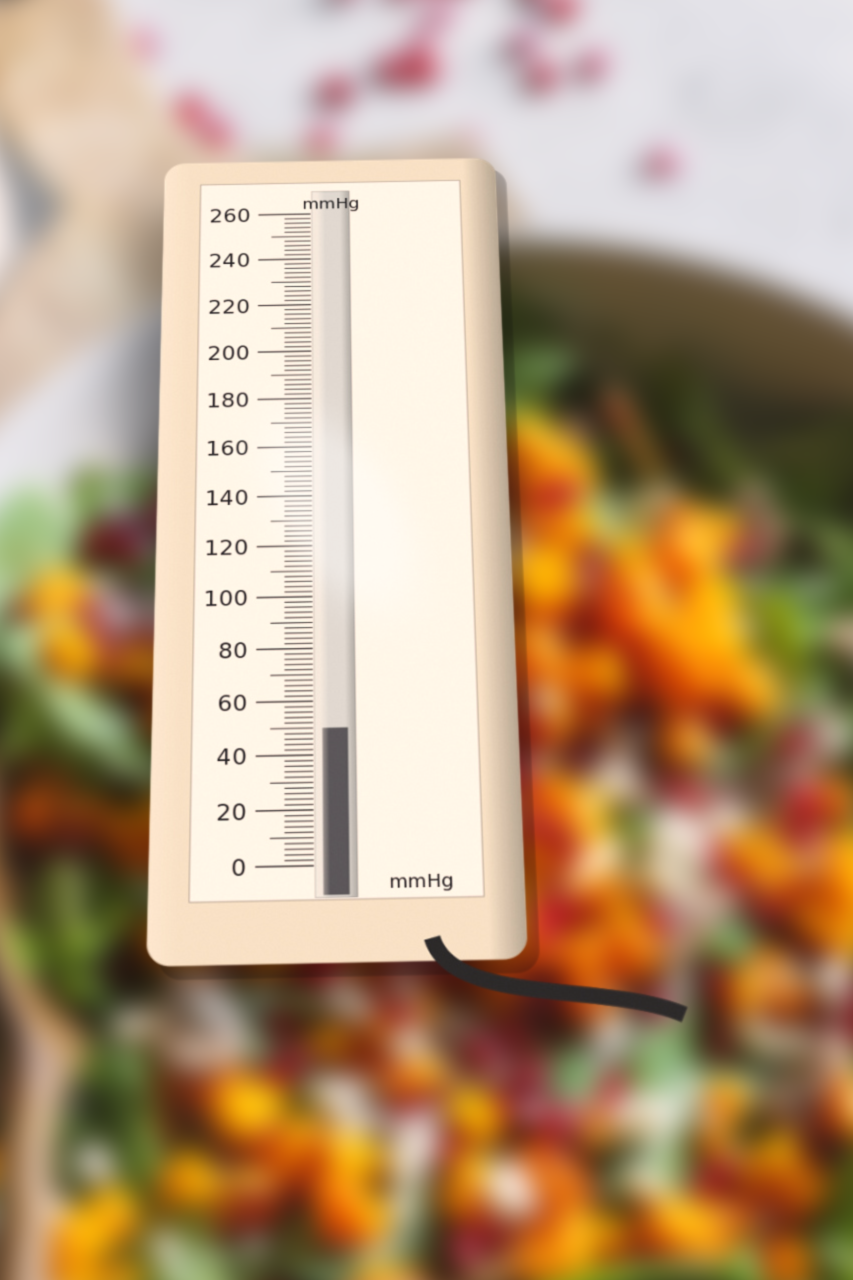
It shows 50 mmHg
